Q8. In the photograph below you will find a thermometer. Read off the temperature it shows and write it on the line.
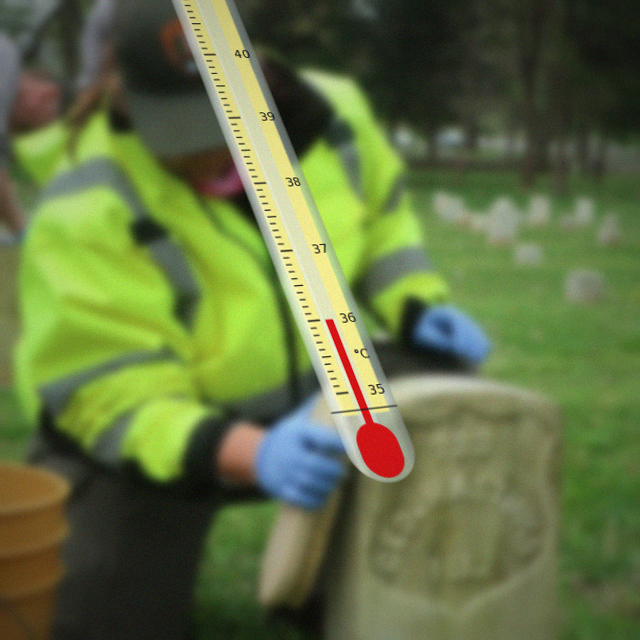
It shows 36 °C
